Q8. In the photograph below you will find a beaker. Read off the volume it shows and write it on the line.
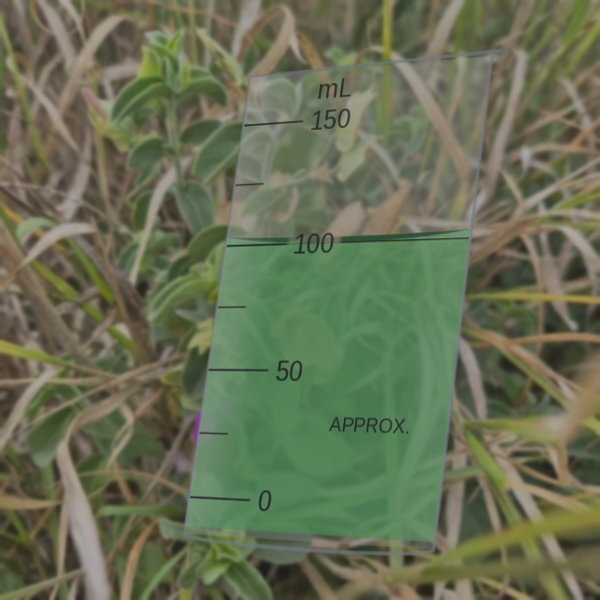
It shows 100 mL
